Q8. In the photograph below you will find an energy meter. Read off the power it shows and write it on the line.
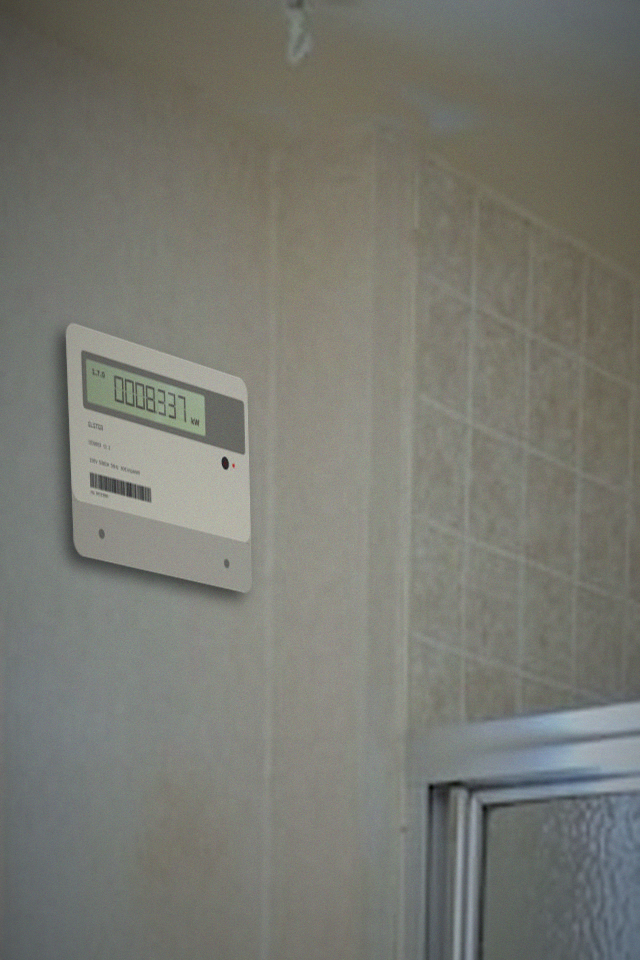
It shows 8.337 kW
